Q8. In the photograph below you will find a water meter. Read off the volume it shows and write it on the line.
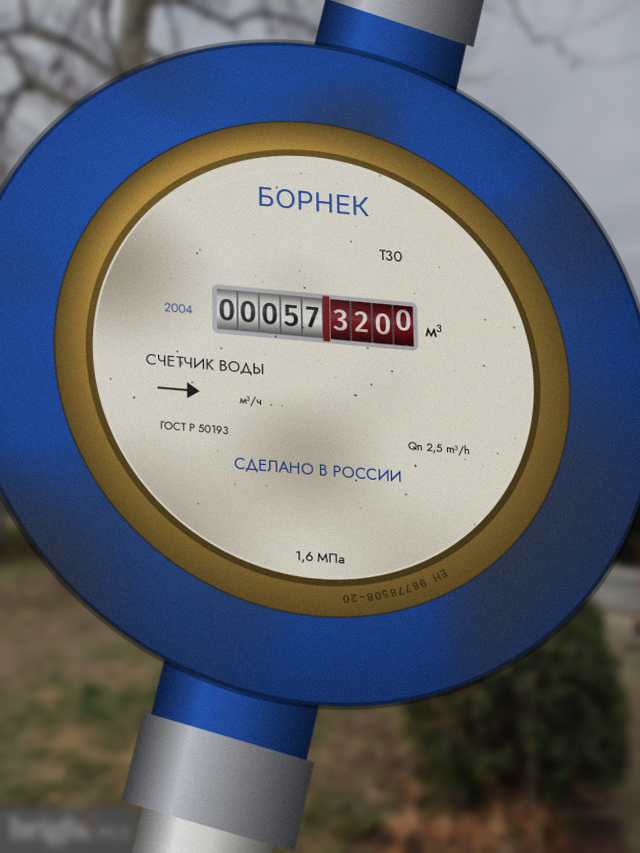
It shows 57.3200 m³
